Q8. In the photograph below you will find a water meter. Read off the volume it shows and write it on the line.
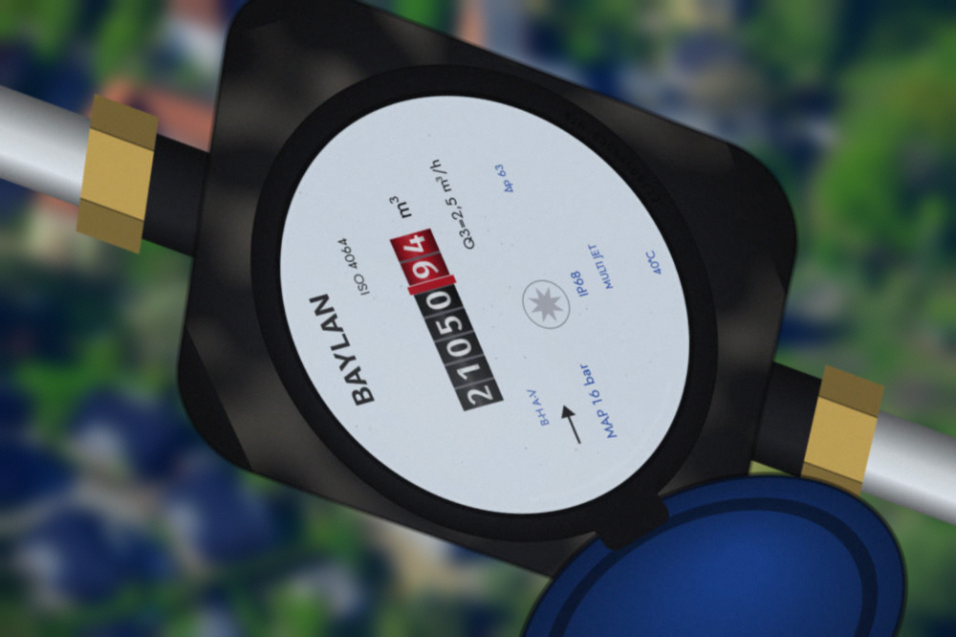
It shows 21050.94 m³
